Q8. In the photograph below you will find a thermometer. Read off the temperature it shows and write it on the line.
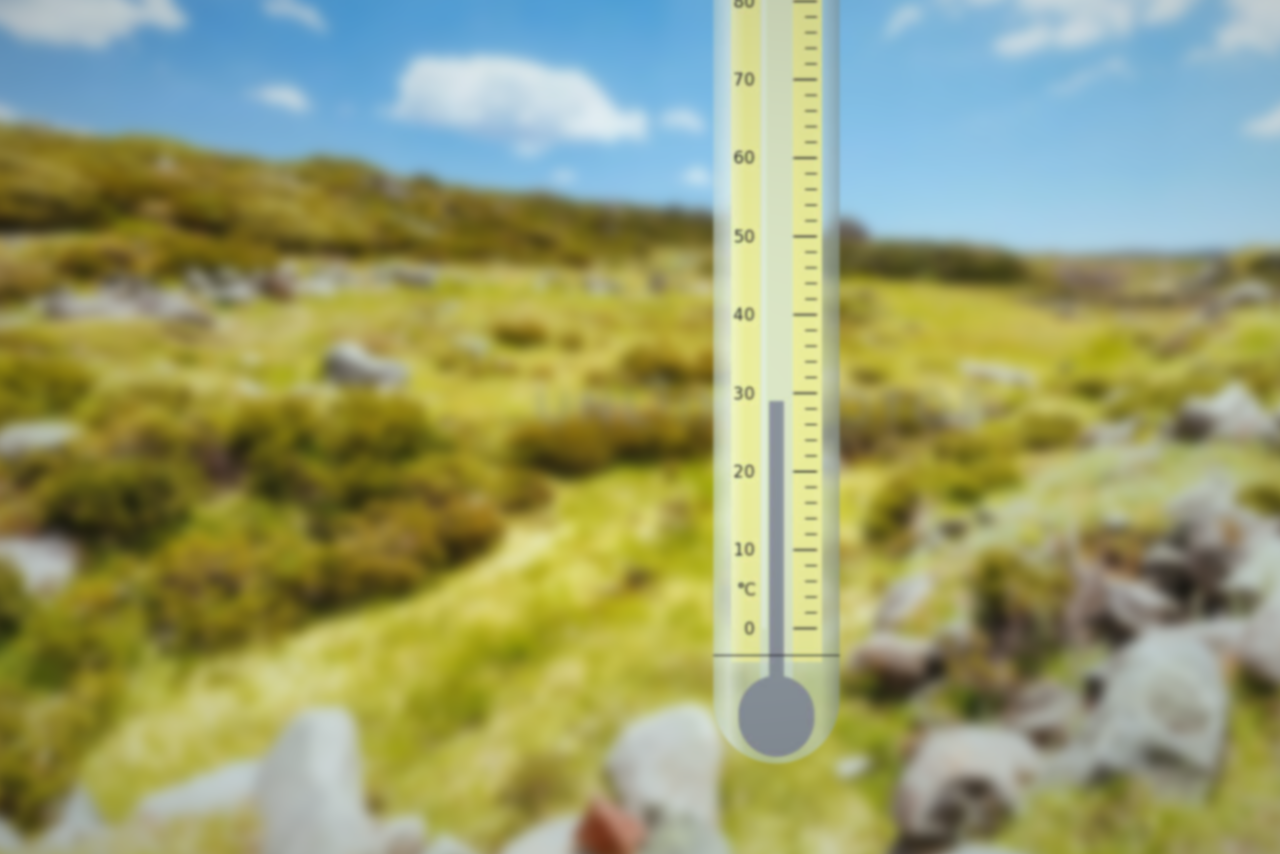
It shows 29 °C
